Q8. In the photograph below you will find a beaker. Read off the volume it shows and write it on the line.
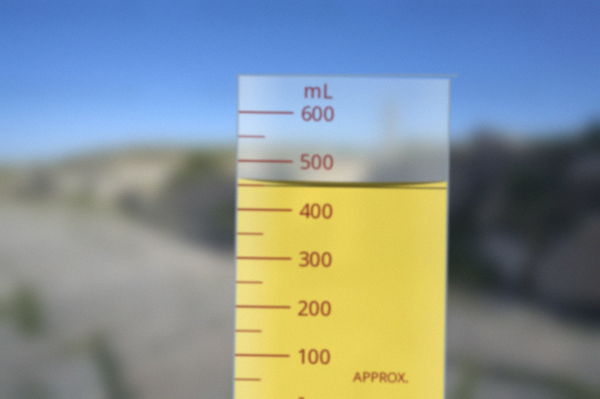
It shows 450 mL
